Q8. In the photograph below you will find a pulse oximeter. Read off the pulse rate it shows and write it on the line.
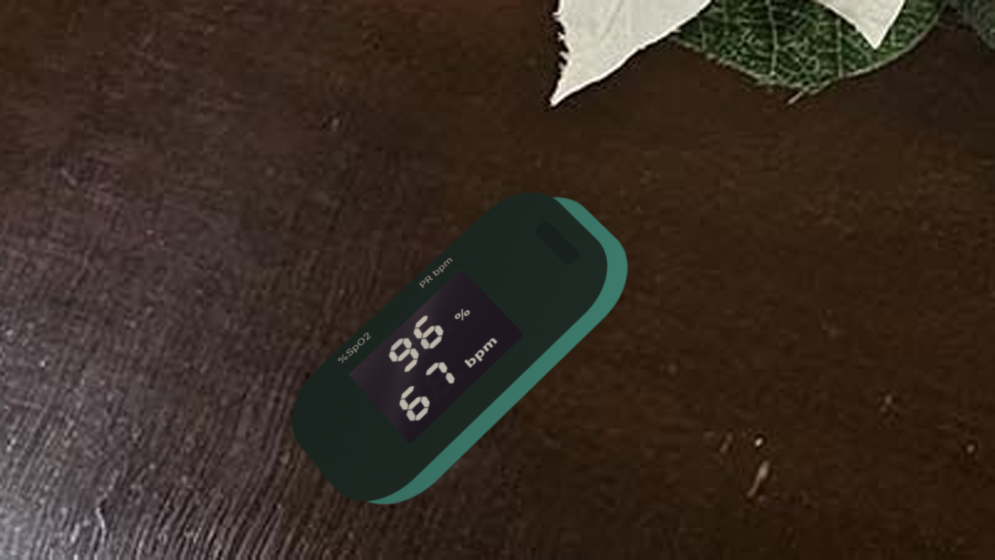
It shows 67 bpm
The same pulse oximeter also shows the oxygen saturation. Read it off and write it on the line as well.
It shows 96 %
